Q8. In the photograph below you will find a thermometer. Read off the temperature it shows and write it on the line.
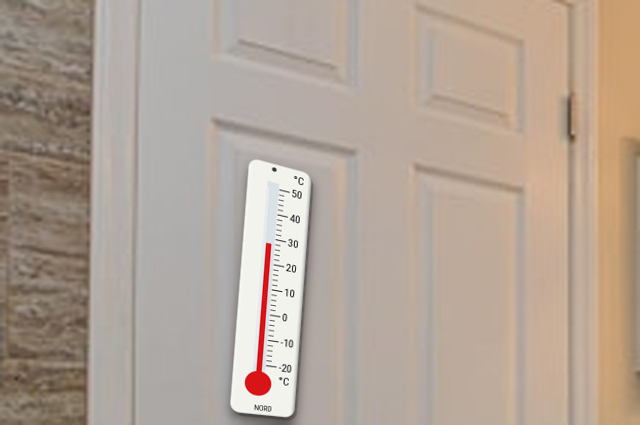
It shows 28 °C
